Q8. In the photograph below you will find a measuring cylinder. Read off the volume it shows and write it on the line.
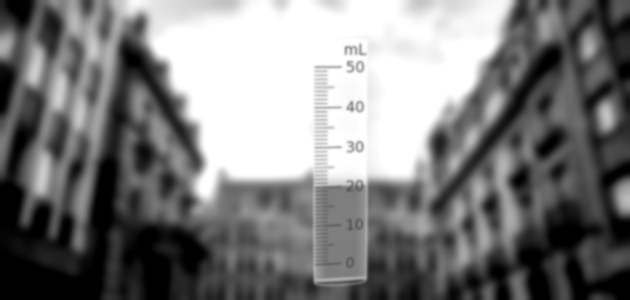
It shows 20 mL
